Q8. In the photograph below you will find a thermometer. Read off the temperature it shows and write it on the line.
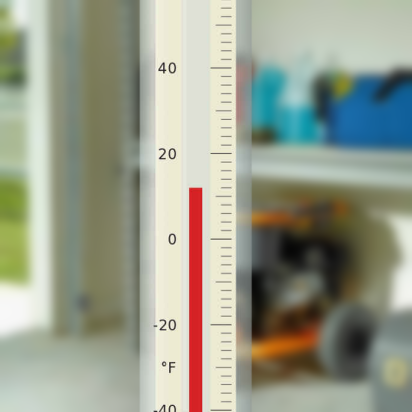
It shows 12 °F
